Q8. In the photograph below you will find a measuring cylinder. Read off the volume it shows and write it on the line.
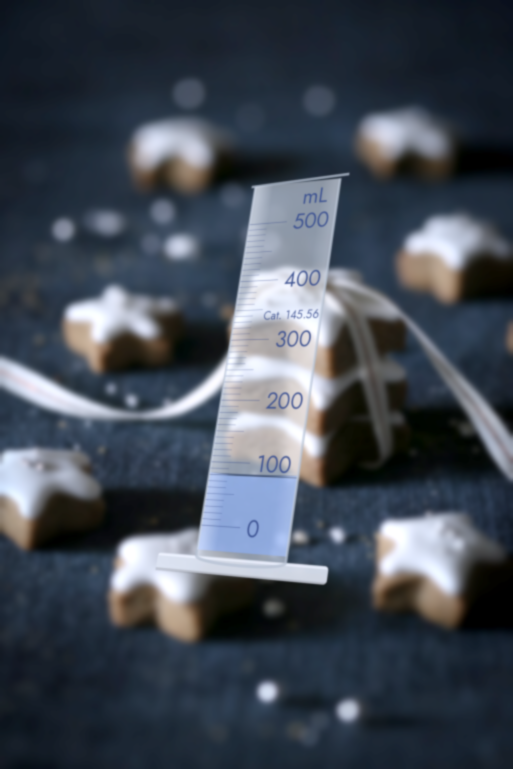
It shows 80 mL
